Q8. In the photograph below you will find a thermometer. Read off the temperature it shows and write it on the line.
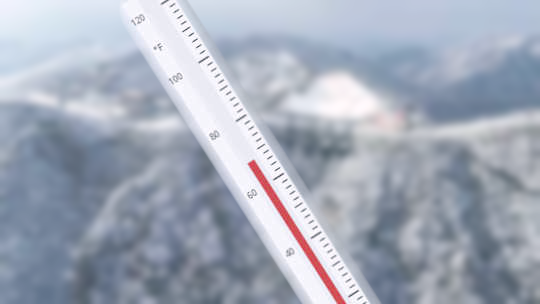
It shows 68 °F
